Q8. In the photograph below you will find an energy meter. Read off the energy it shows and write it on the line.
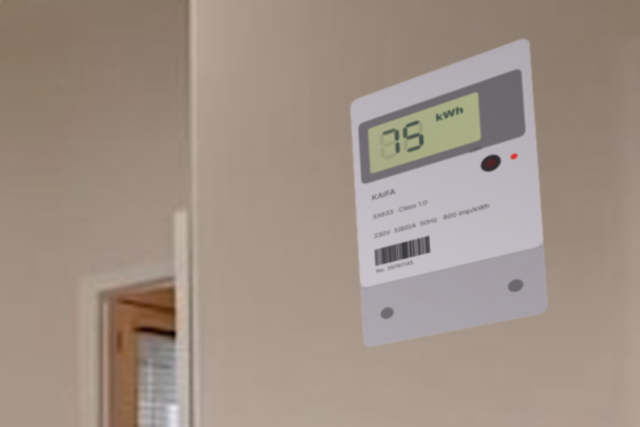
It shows 75 kWh
